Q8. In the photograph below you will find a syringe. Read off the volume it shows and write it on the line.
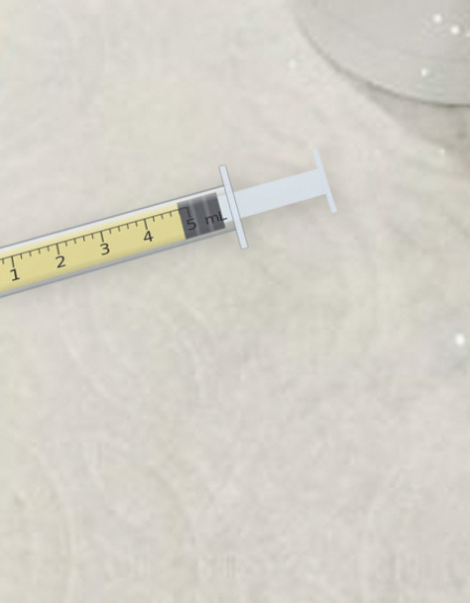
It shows 4.8 mL
